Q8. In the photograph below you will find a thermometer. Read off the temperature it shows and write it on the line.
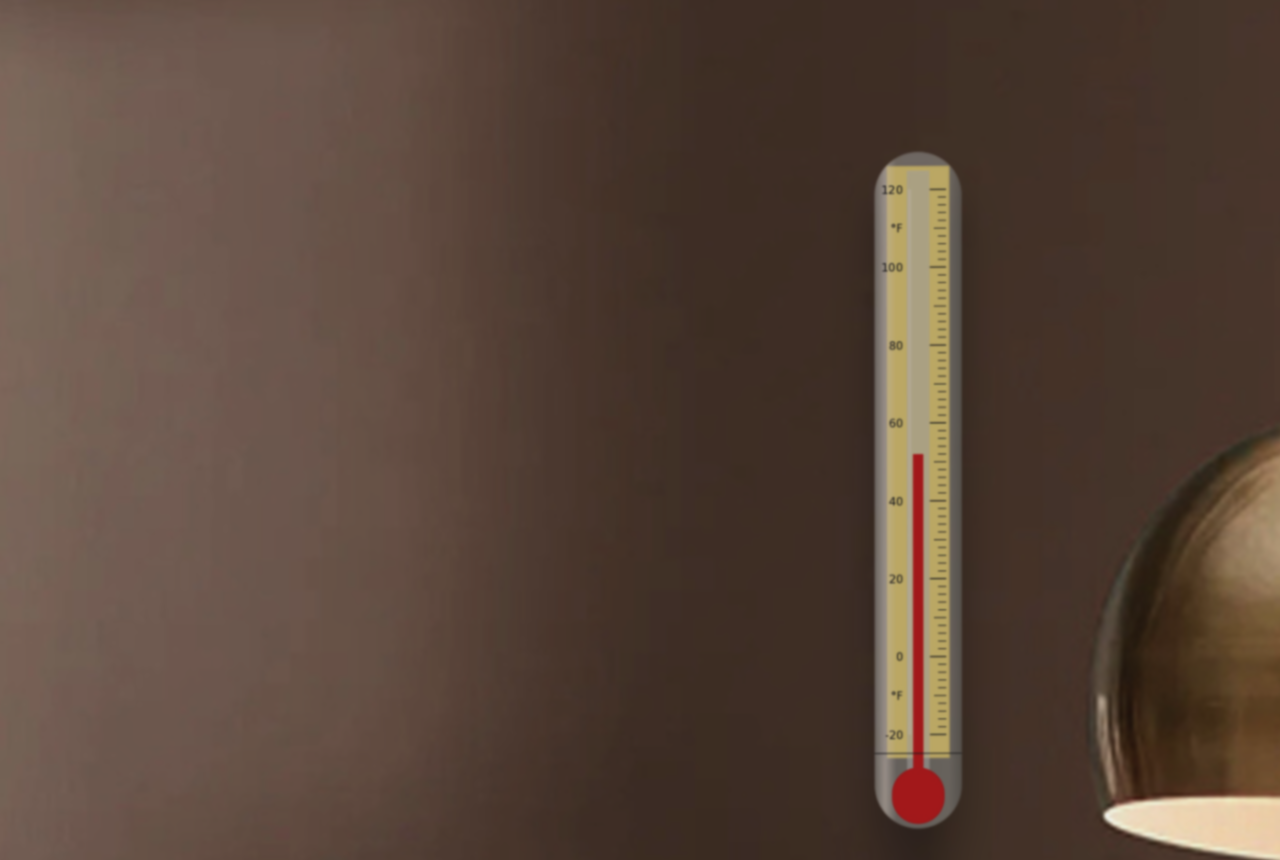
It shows 52 °F
